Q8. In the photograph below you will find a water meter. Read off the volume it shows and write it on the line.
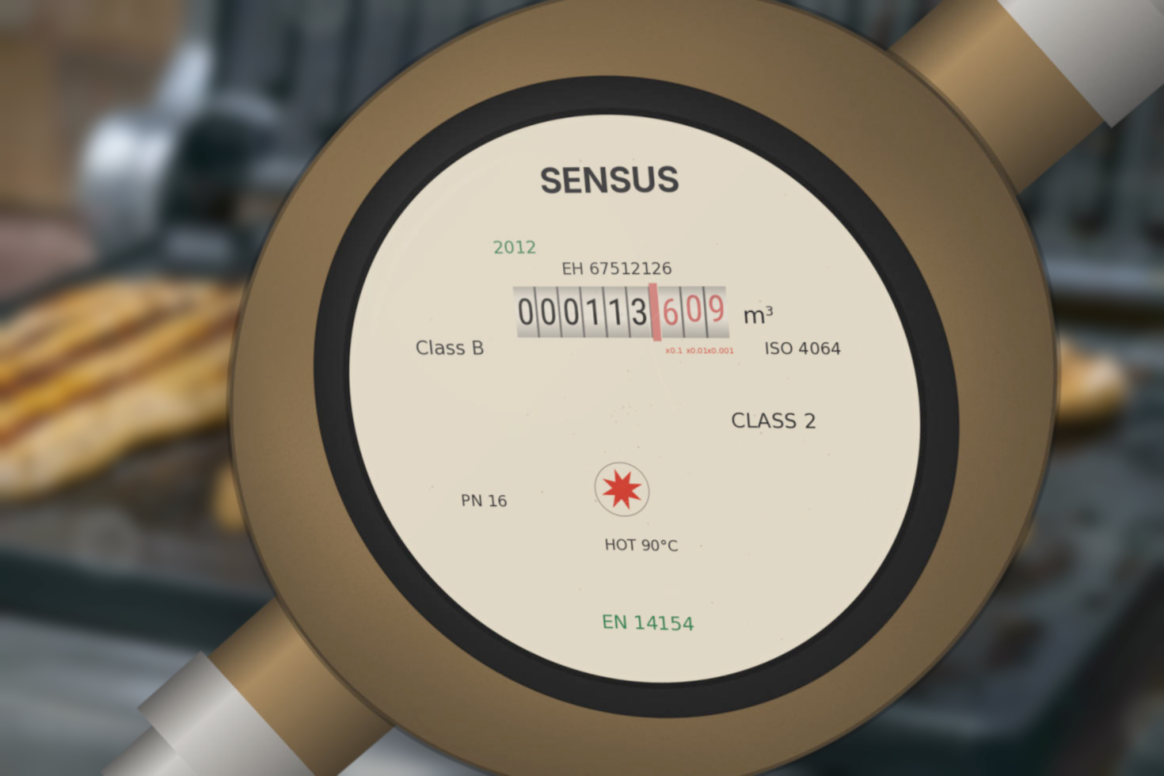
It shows 113.609 m³
